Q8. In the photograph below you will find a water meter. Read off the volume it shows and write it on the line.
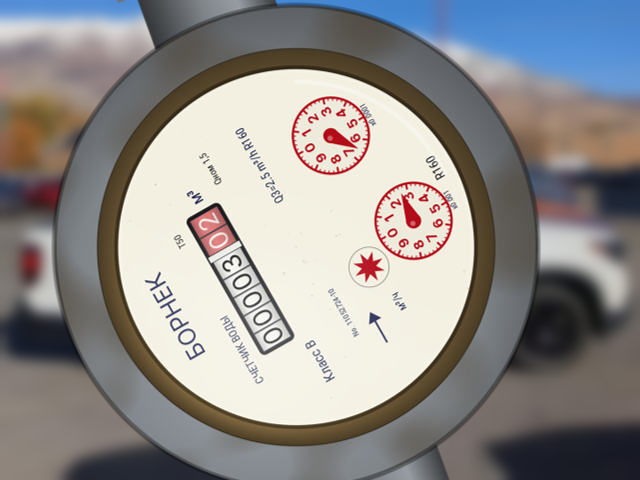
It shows 3.0226 m³
